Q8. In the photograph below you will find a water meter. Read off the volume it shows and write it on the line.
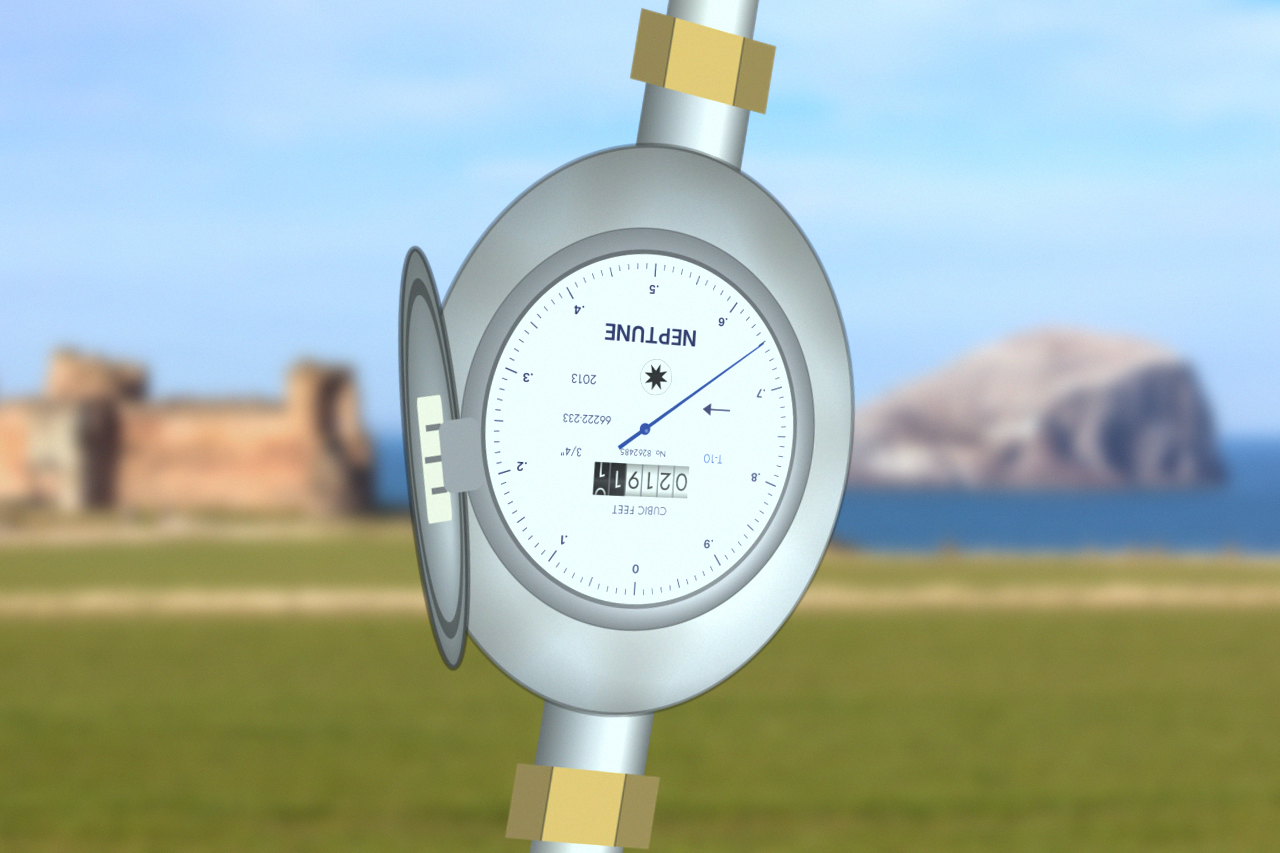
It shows 21910.65 ft³
